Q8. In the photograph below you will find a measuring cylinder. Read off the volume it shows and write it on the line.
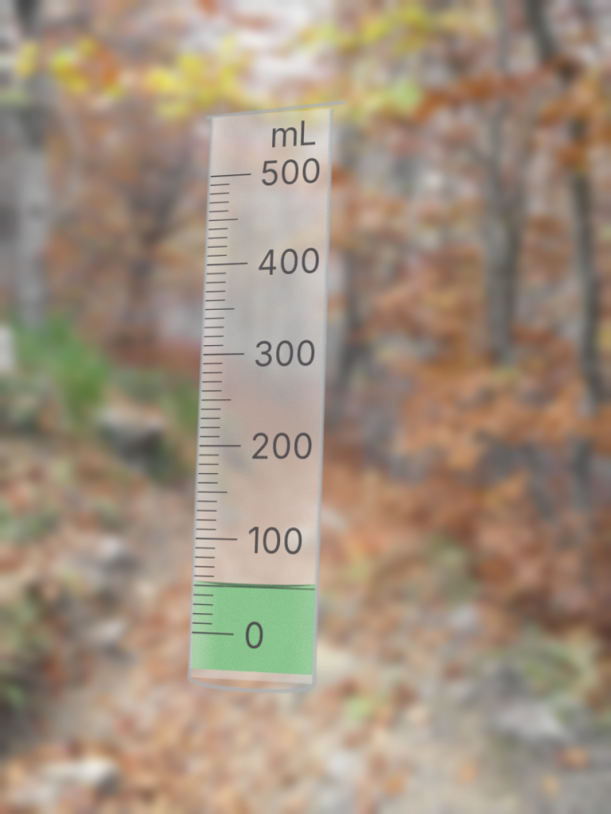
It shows 50 mL
